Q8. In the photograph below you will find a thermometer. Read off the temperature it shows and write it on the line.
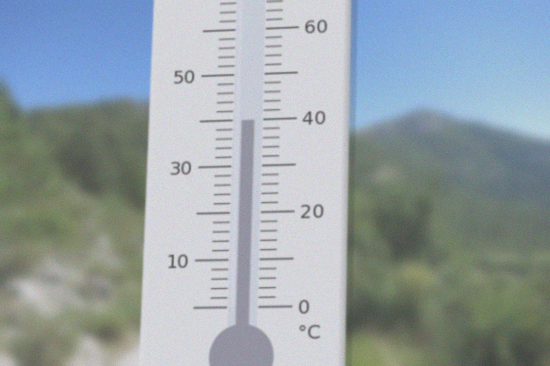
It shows 40 °C
